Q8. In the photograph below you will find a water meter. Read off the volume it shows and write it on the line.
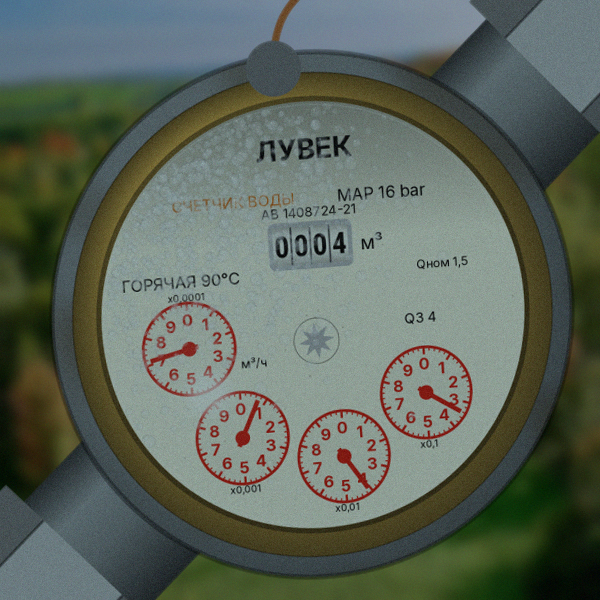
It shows 4.3407 m³
